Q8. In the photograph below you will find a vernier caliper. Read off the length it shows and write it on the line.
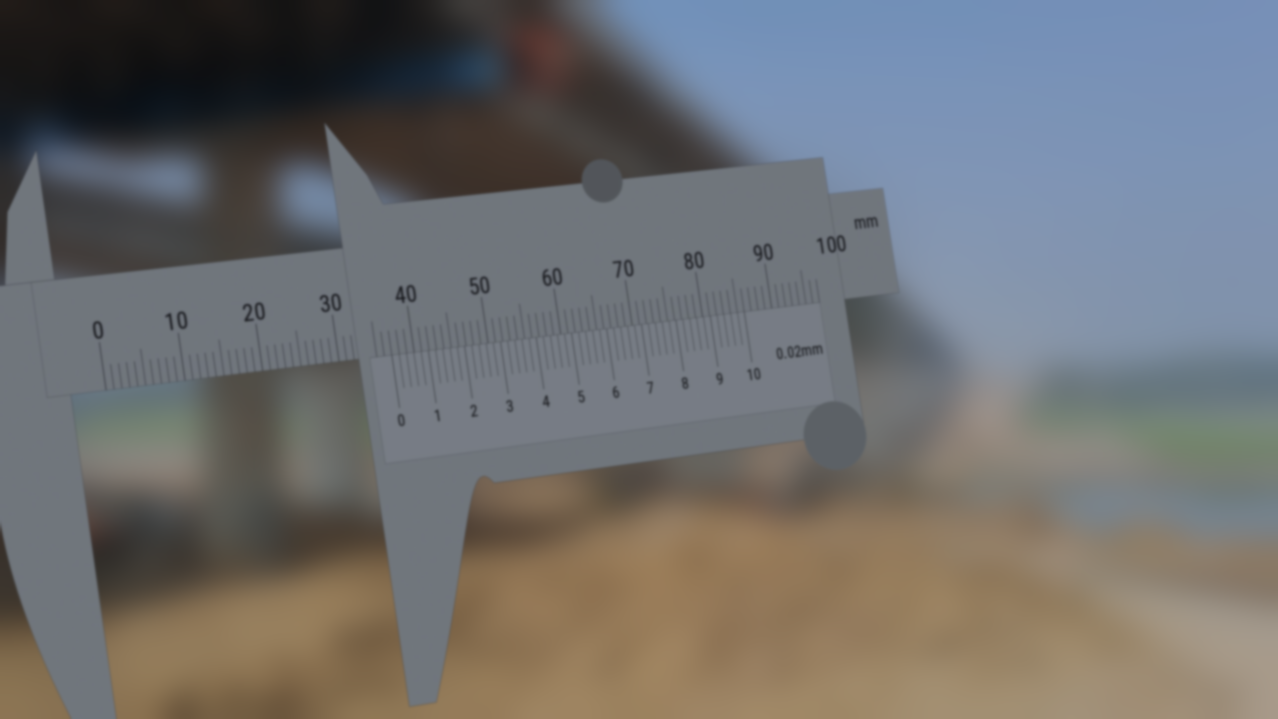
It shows 37.0 mm
